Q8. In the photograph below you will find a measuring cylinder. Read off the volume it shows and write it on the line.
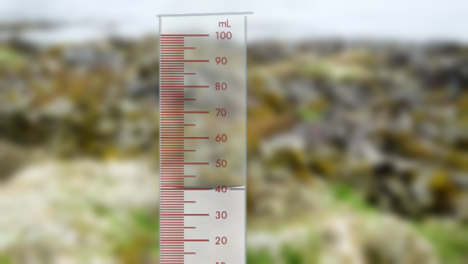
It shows 40 mL
